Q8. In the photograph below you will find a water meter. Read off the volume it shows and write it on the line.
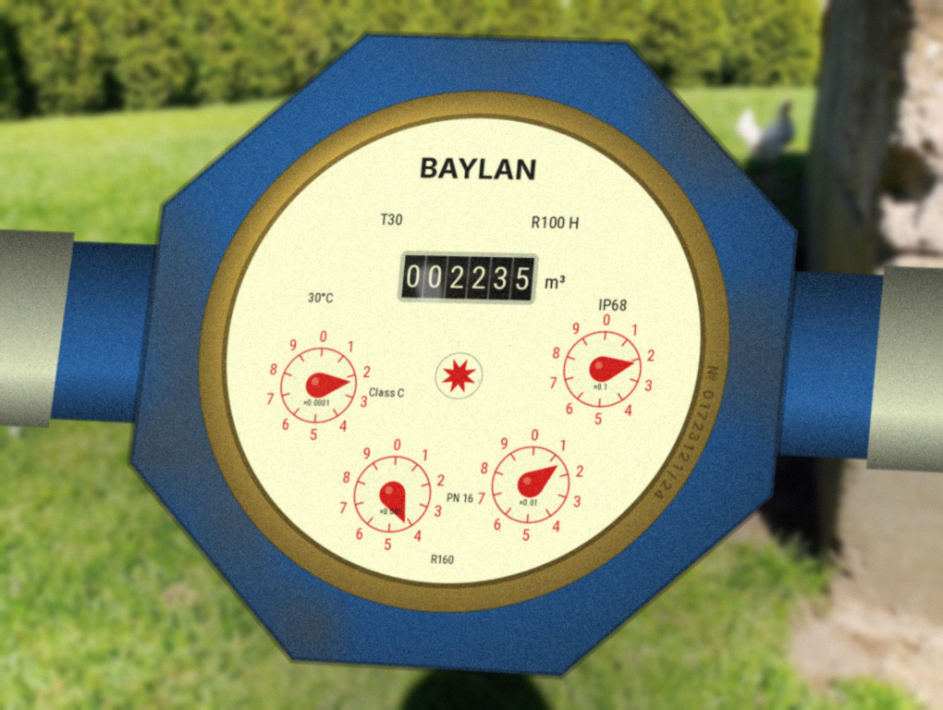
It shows 2235.2142 m³
